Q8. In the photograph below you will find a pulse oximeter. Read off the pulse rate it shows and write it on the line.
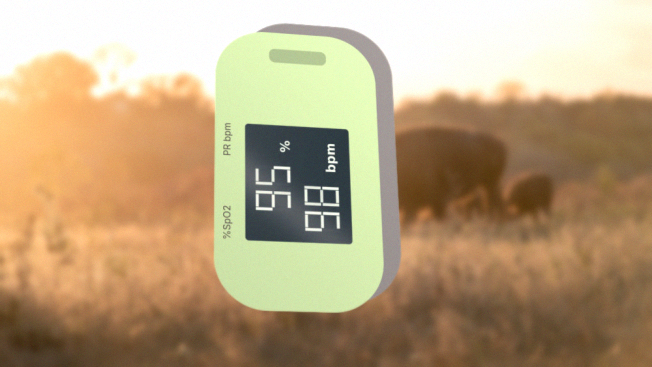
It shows 98 bpm
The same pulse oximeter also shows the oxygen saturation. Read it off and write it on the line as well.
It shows 95 %
